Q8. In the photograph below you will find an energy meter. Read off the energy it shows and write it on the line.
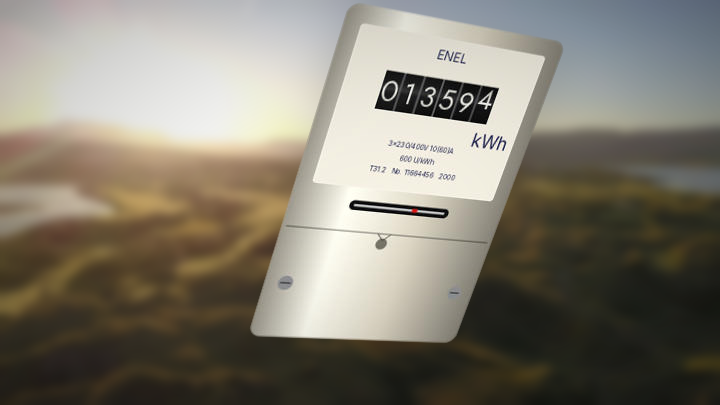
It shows 13594 kWh
